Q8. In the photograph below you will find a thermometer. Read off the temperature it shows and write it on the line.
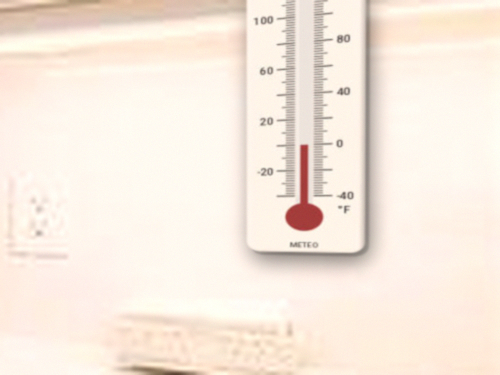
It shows 0 °F
